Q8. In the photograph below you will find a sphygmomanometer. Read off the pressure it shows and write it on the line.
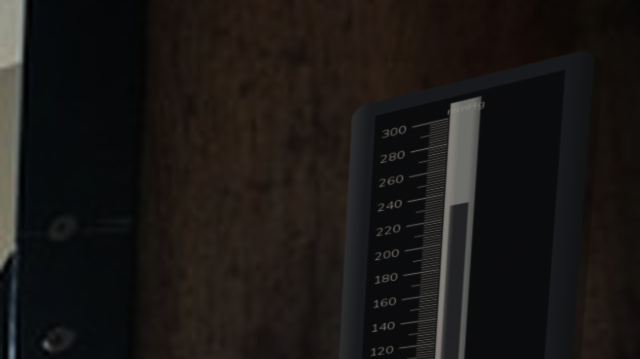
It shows 230 mmHg
